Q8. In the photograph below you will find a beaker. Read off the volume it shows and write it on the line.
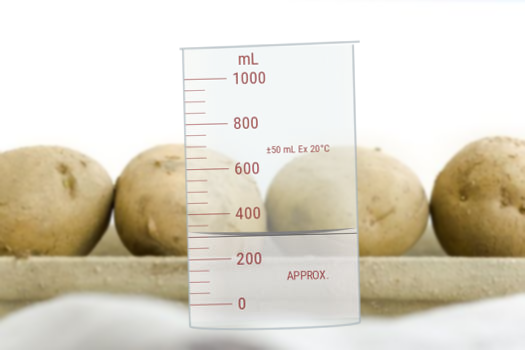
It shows 300 mL
